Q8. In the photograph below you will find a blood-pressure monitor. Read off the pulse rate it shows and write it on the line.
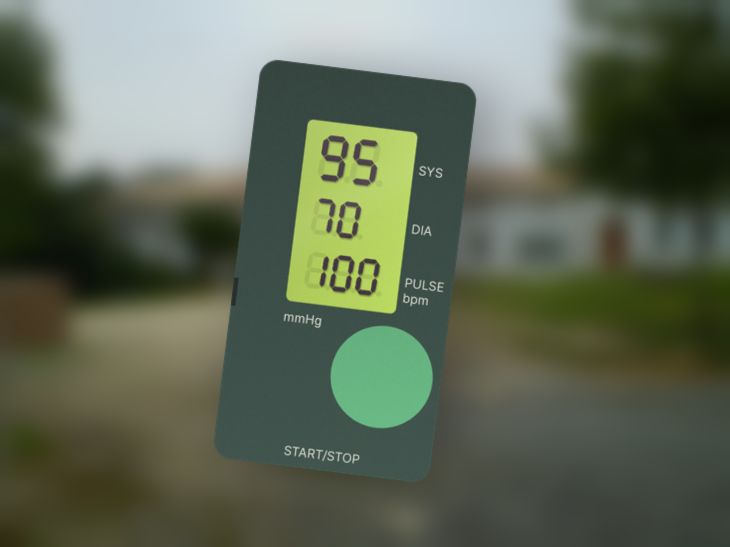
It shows 100 bpm
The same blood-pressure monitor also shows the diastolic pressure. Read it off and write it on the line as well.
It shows 70 mmHg
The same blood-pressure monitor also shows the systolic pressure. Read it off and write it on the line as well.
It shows 95 mmHg
